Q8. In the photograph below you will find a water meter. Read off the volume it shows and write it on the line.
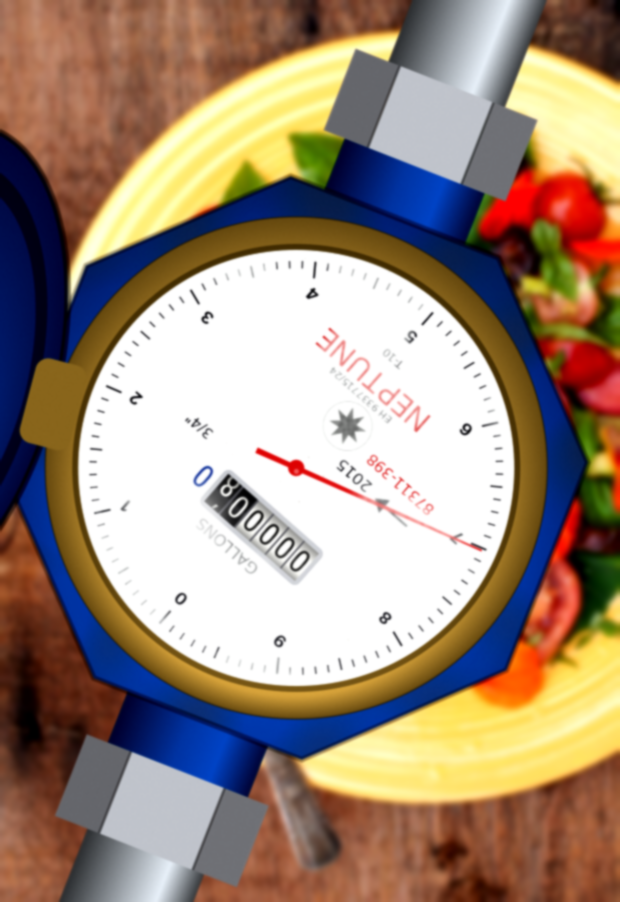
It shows 77.0 gal
